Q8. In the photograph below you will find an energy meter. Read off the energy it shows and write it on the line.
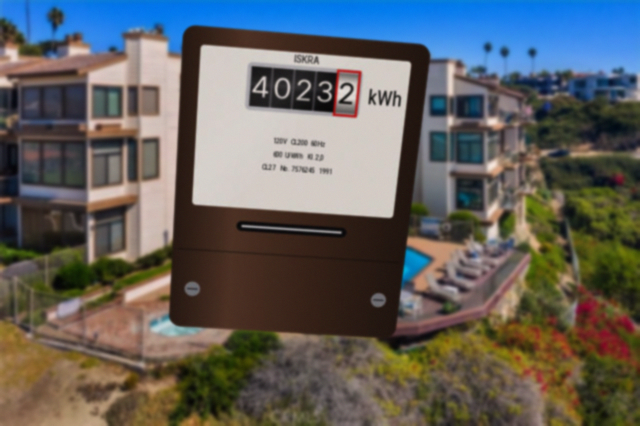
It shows 4023.2 kWh
